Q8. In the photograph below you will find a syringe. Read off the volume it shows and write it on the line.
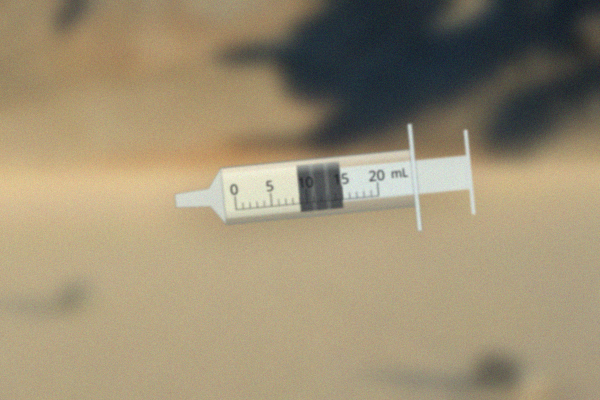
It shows 9 mL
